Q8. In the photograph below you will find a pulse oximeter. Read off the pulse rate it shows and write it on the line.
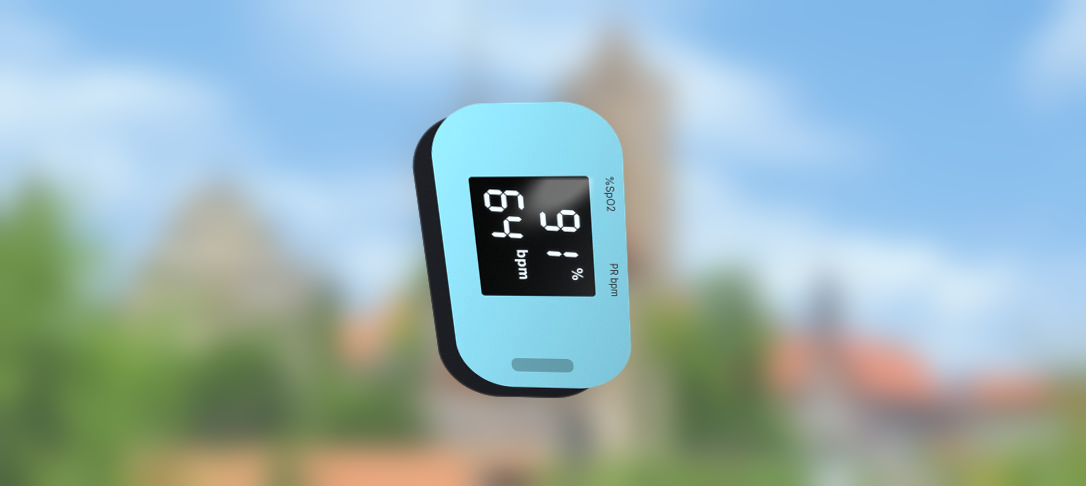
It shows 64 bpm
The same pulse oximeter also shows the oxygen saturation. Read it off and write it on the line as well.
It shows 91 %
